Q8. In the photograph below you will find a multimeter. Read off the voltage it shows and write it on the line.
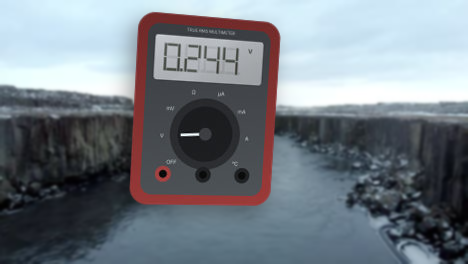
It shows 0.244 V
